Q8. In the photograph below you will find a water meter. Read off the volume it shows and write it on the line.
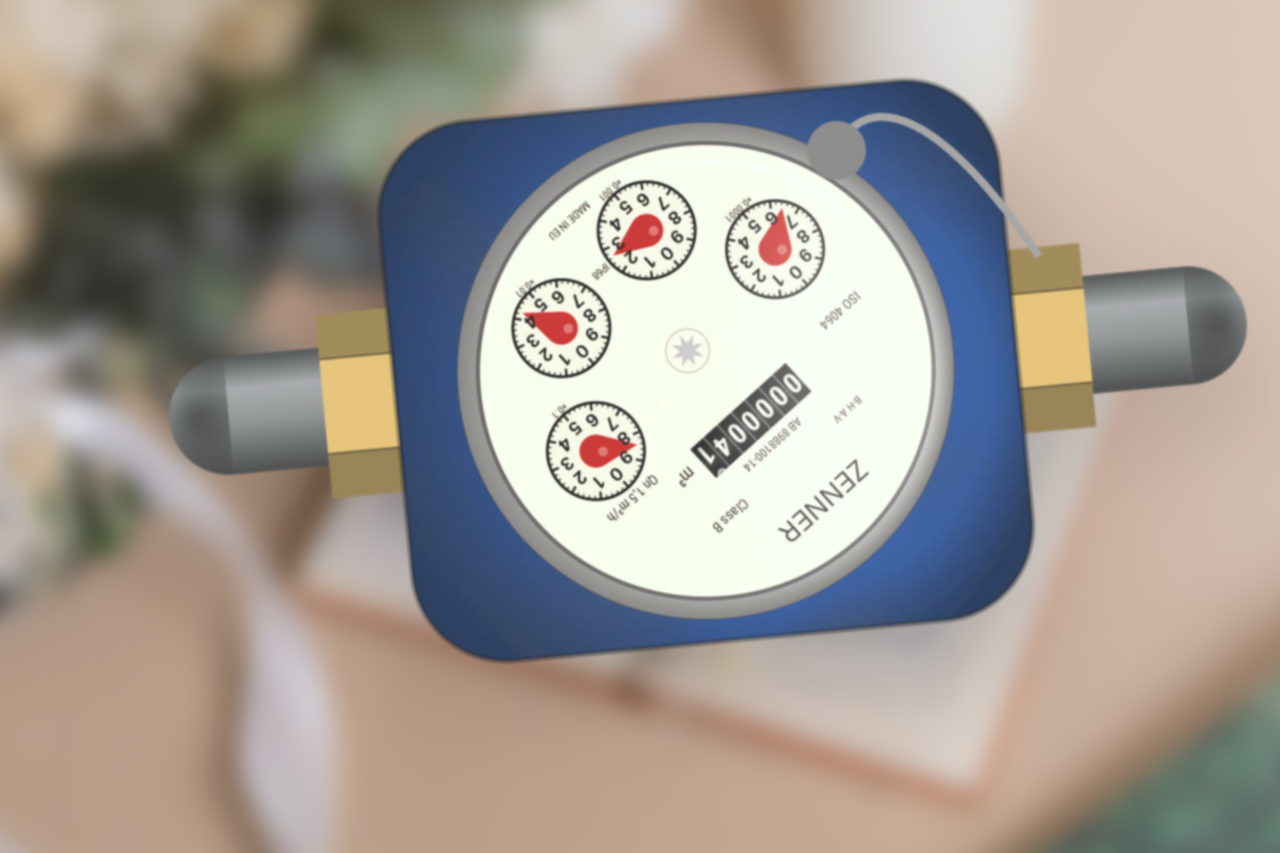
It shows 40.8426 m³
